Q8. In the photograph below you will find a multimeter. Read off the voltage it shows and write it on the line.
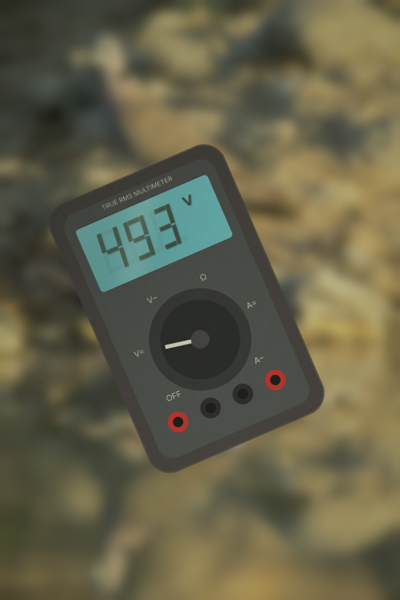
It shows 493 V
